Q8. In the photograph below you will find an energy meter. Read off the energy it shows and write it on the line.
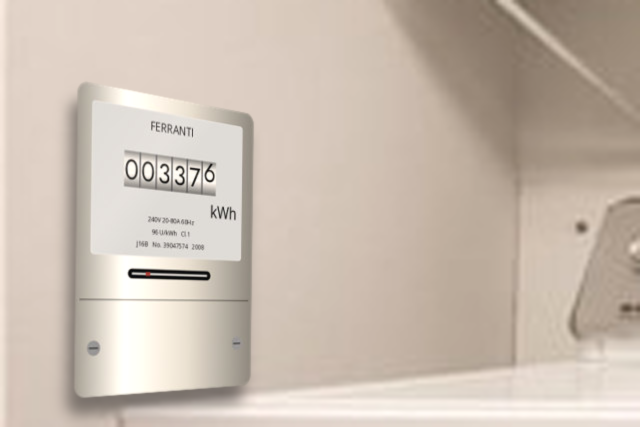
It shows 3376 kWh
